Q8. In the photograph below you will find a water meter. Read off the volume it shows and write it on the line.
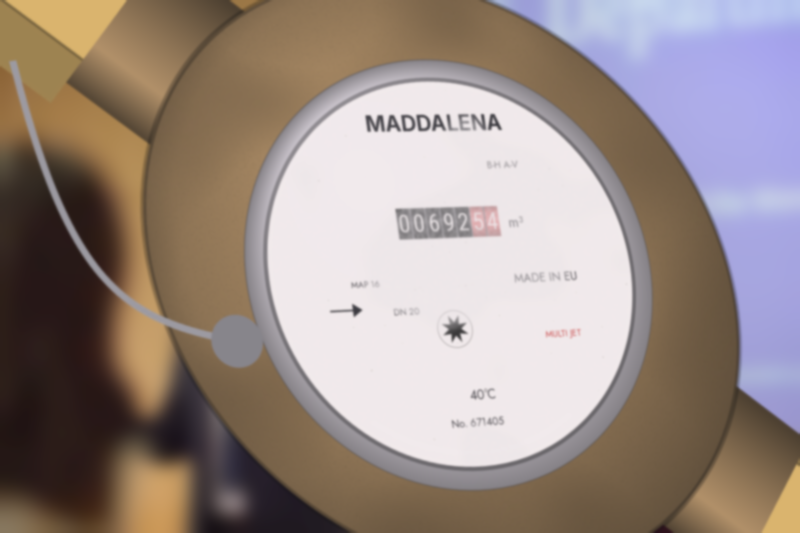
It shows 692.54 m³
